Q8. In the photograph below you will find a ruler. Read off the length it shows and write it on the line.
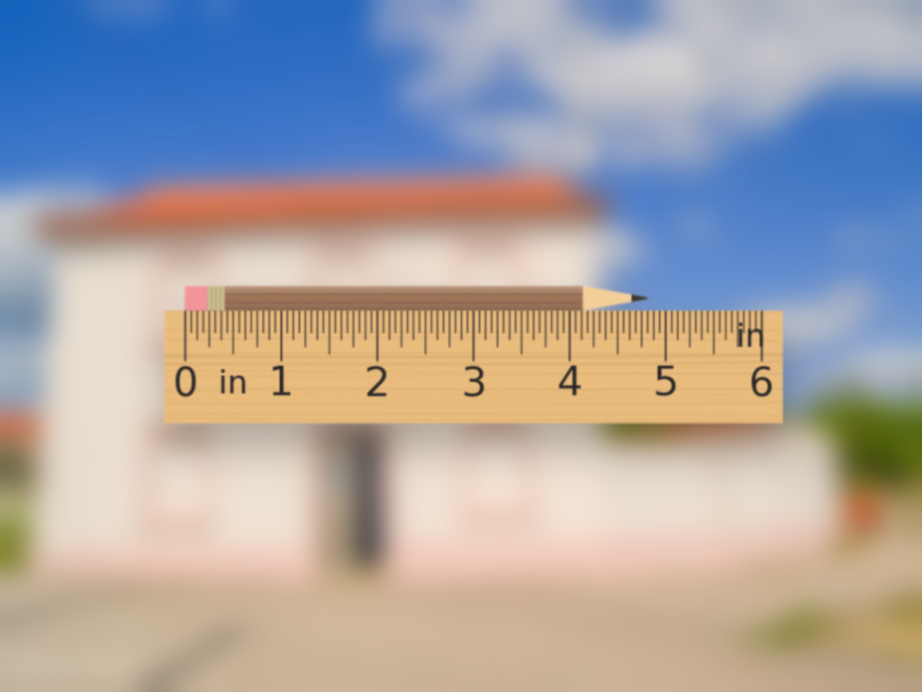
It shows 4.8125 in
